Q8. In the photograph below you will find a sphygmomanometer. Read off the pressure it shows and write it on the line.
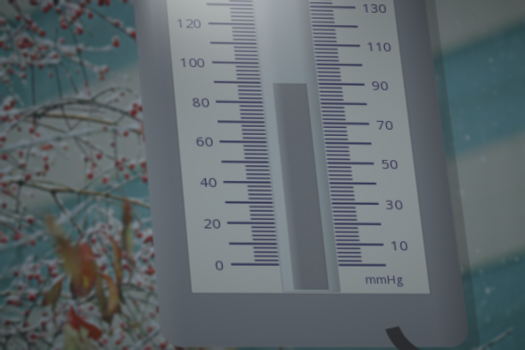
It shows 90 mmHg
